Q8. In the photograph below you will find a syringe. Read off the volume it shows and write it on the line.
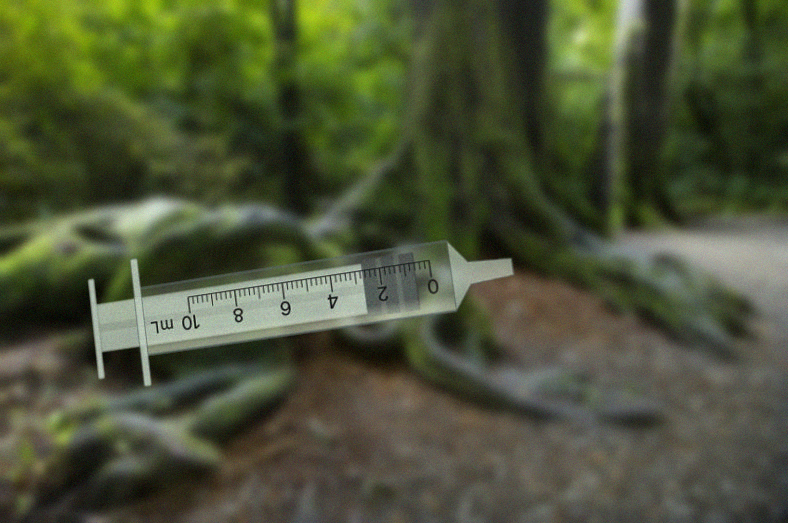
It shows 0.6 mL
